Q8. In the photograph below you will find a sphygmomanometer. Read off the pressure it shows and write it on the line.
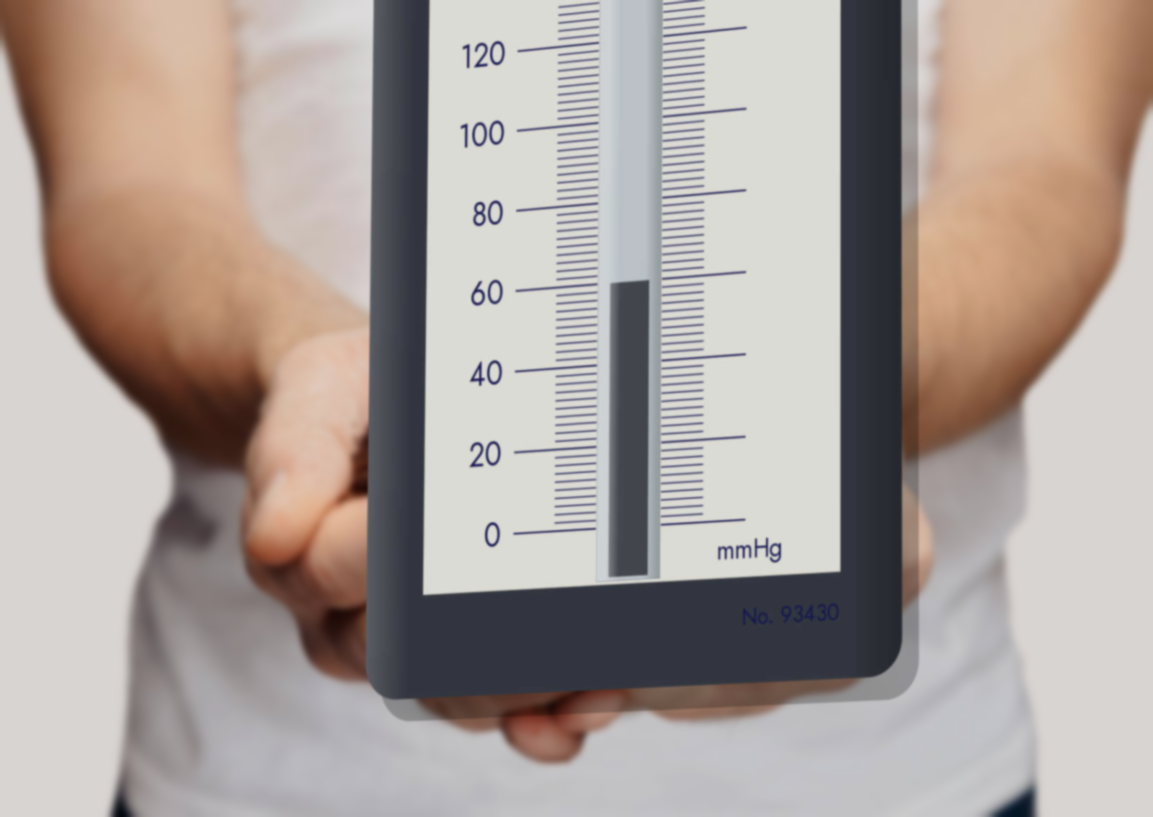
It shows 60 mmHg
